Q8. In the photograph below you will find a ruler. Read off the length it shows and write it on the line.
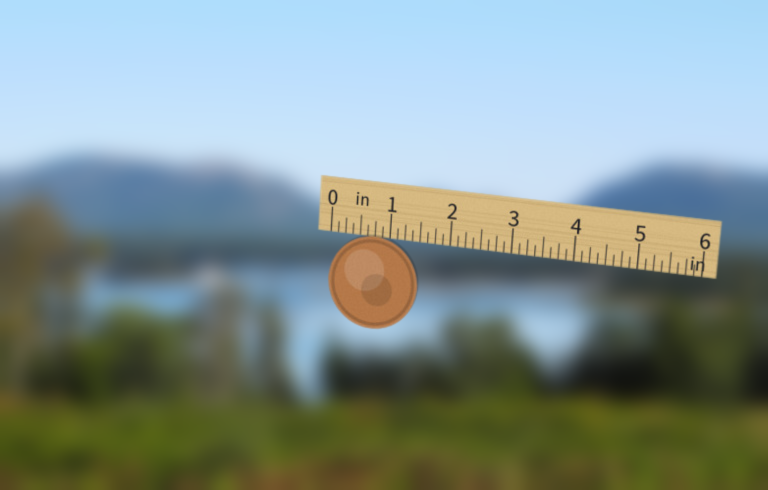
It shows 1.5 in
